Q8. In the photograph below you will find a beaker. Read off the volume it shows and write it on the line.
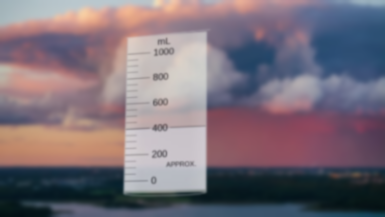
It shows 400 mL
